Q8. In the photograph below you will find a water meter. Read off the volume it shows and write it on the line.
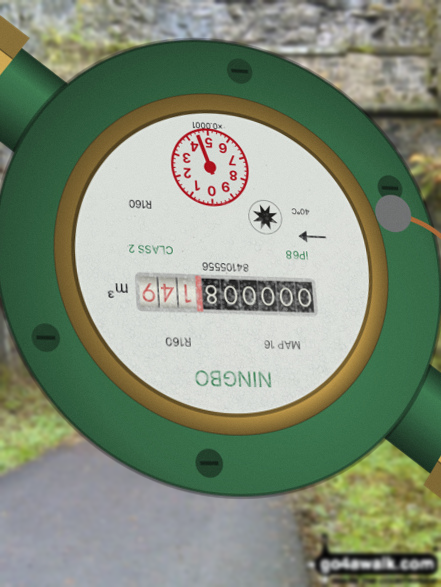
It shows 8.1494 m³
